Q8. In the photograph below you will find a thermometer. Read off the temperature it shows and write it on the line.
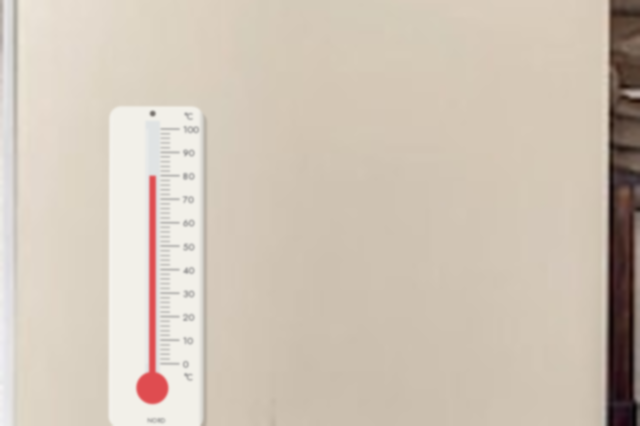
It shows 80 °C
